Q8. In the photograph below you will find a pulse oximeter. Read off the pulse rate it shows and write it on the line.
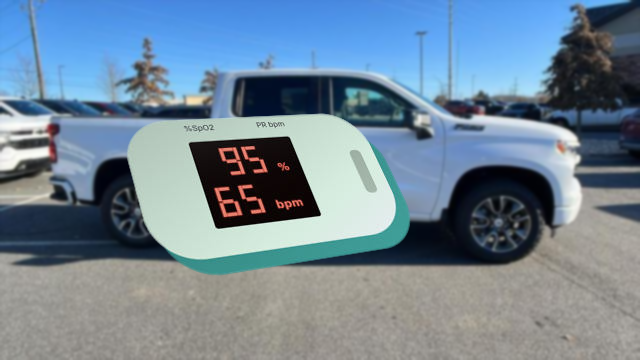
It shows 65 bpm
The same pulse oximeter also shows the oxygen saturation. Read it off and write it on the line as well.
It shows 95 %
